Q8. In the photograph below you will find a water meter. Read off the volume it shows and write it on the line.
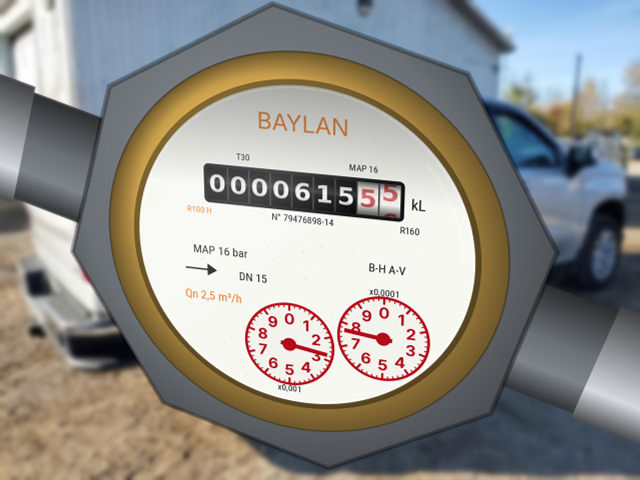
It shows 615.5527 kL
